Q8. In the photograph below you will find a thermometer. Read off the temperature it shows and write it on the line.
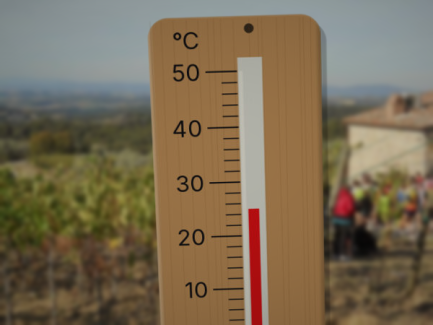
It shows 25 °C
